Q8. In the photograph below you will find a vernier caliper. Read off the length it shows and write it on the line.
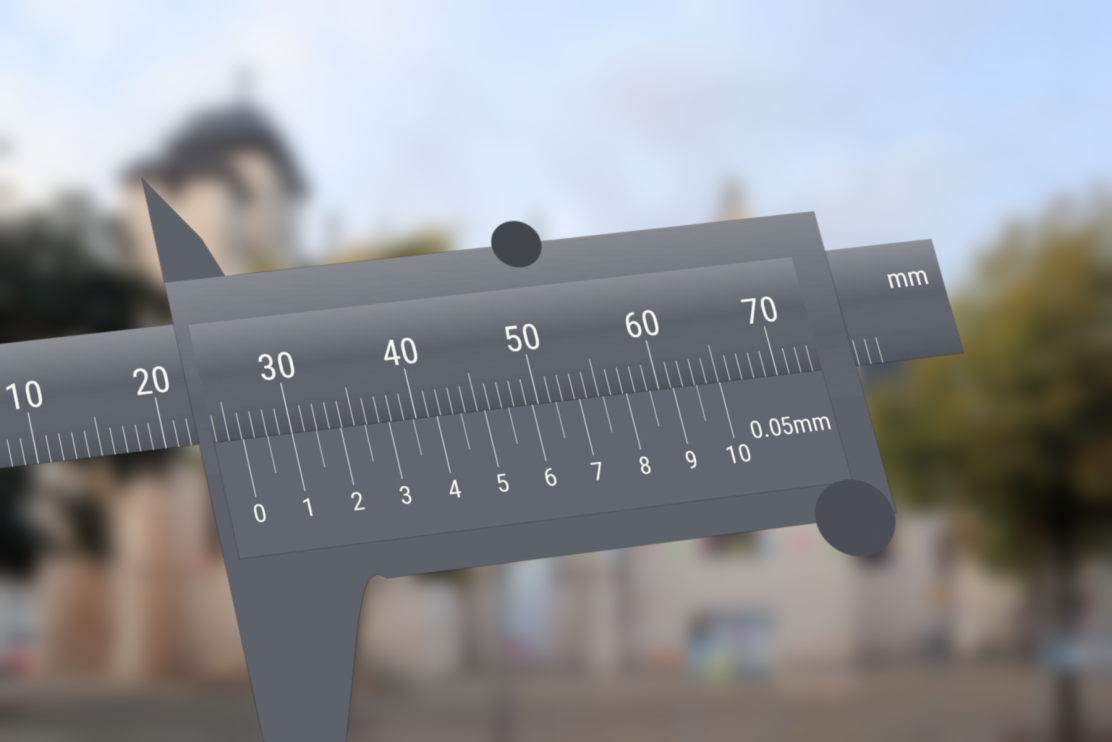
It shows 26.1 mm
